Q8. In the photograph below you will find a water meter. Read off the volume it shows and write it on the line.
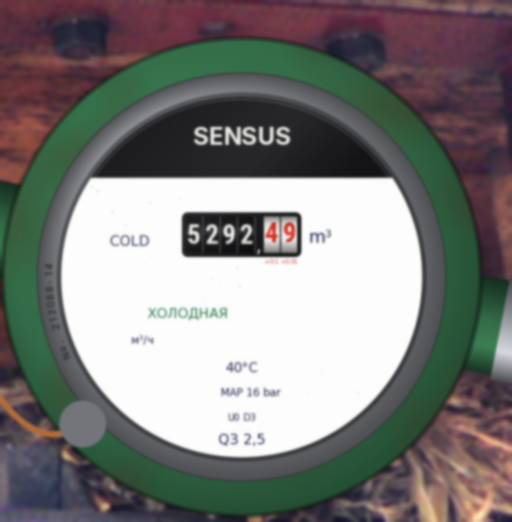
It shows 5292.49 m³
